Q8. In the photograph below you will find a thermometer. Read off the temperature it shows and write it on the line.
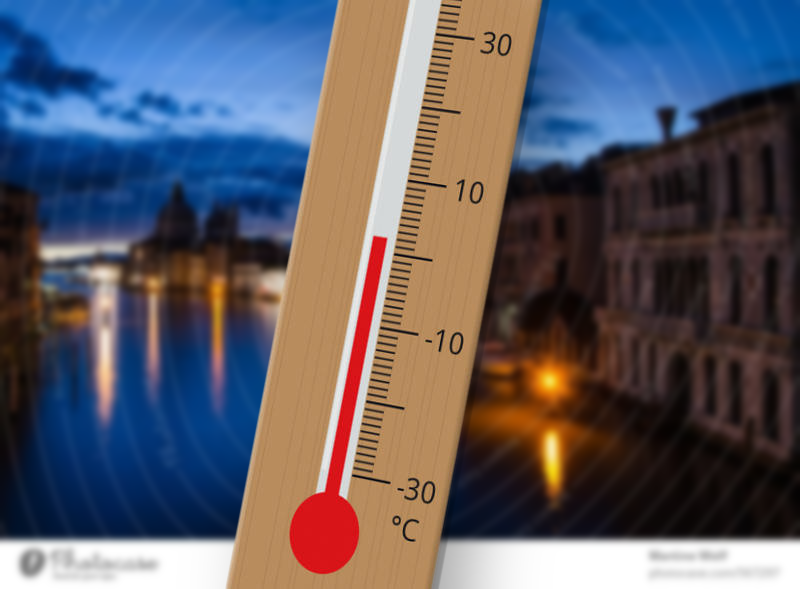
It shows 2 °C
